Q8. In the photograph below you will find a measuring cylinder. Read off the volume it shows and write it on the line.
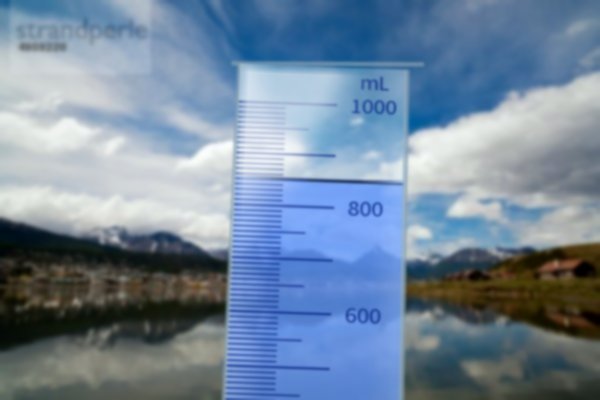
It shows 850 mL
